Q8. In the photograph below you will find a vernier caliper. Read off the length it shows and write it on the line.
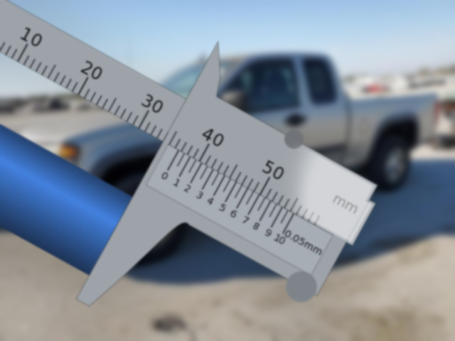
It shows 36.6 mm
